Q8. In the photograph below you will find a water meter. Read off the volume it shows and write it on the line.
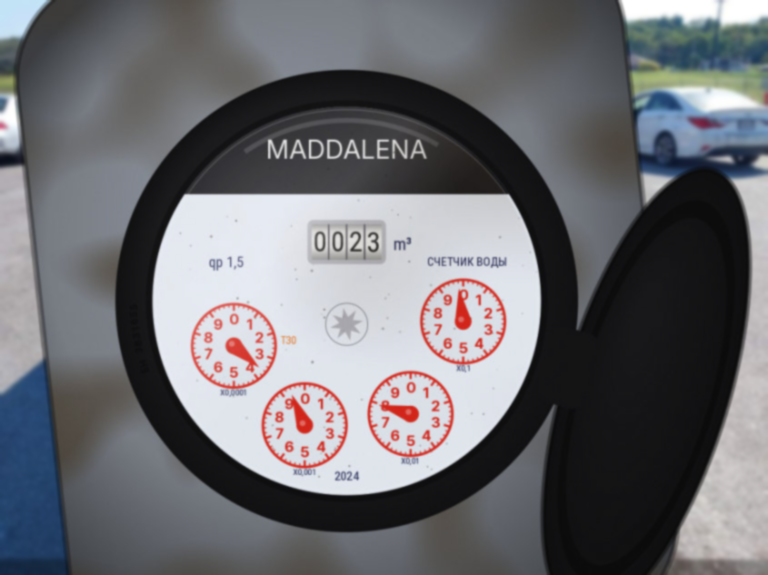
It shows 22.9793 m³
